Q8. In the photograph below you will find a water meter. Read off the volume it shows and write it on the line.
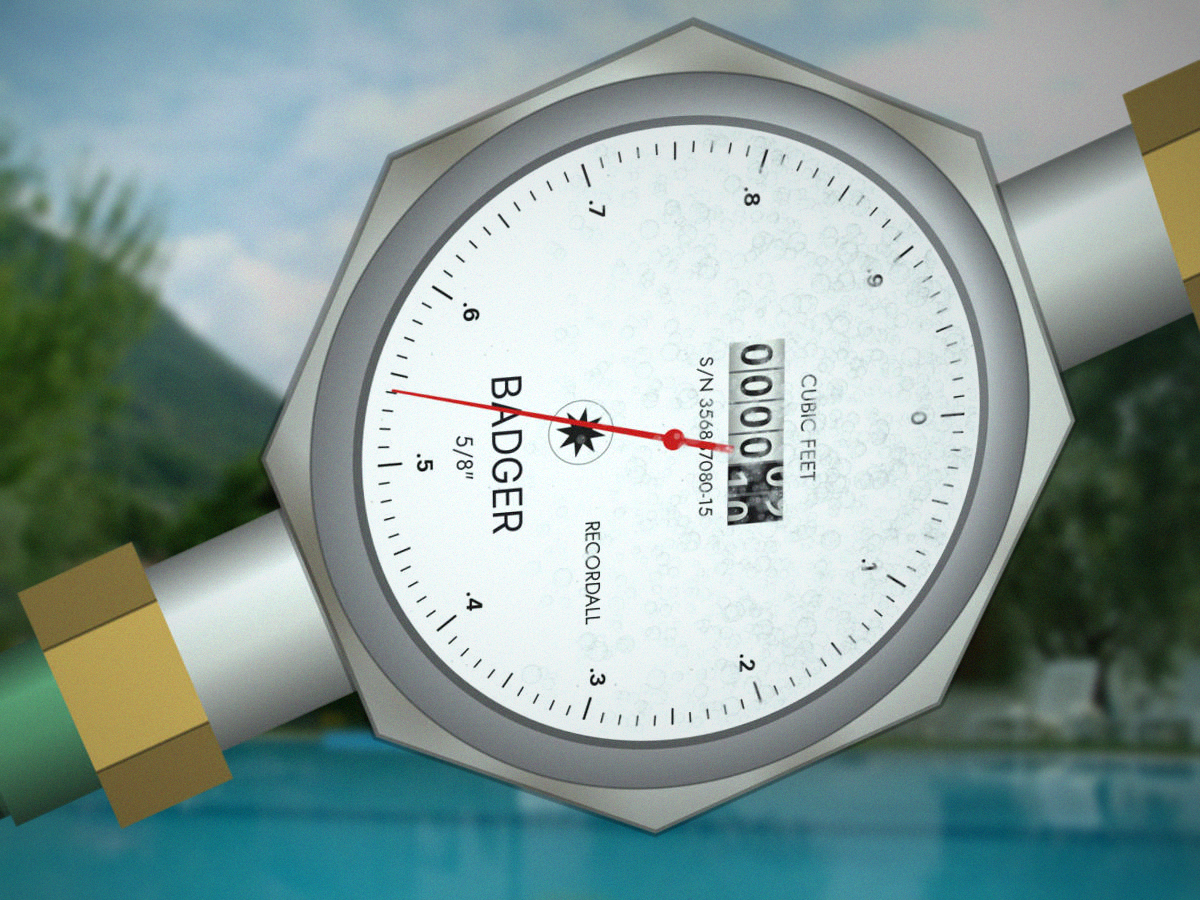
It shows 9.54 ft³
